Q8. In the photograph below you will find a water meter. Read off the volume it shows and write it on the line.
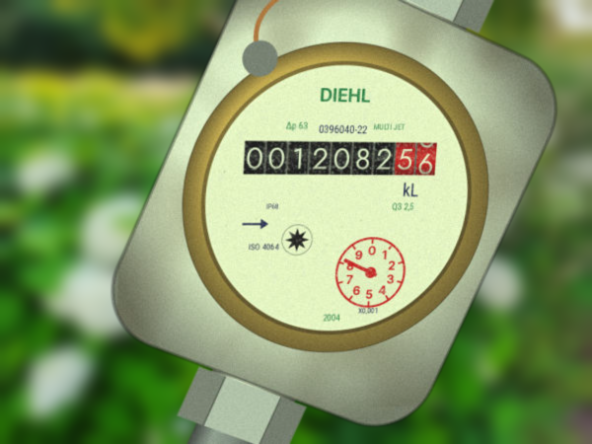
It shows 12082.558 kL
